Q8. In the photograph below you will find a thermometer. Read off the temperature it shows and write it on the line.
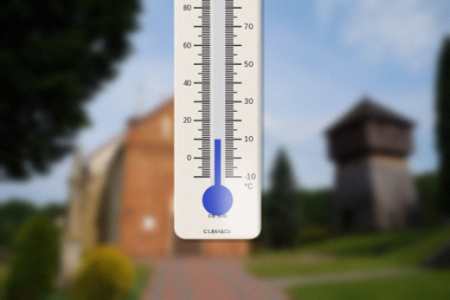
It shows 10 °C
